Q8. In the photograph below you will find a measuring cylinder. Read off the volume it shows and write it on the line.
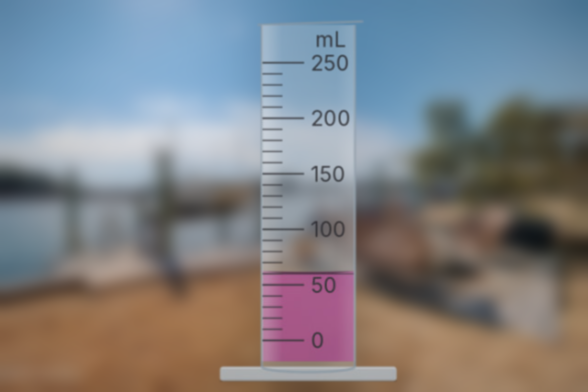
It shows 60 mL
